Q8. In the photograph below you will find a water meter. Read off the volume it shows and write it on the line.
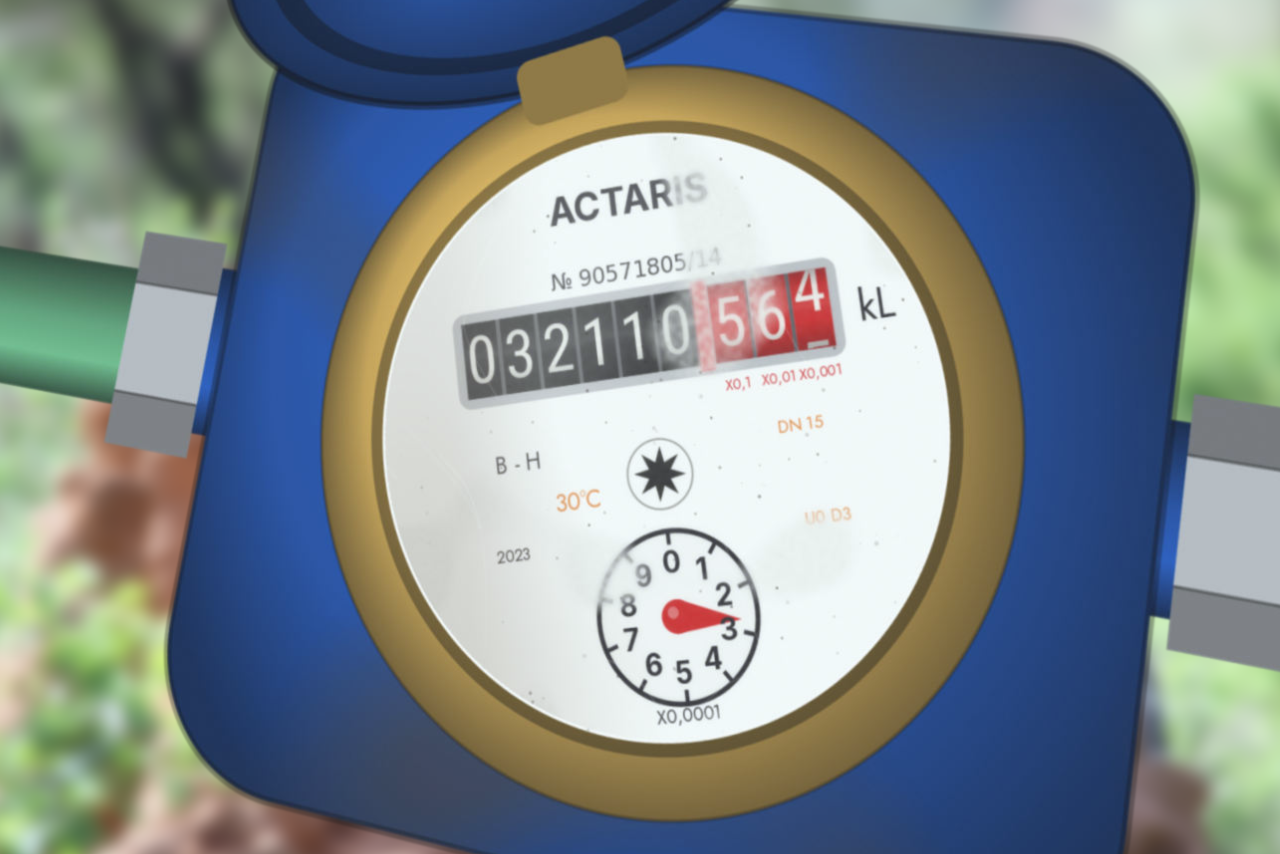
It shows 32110.5642 kL
